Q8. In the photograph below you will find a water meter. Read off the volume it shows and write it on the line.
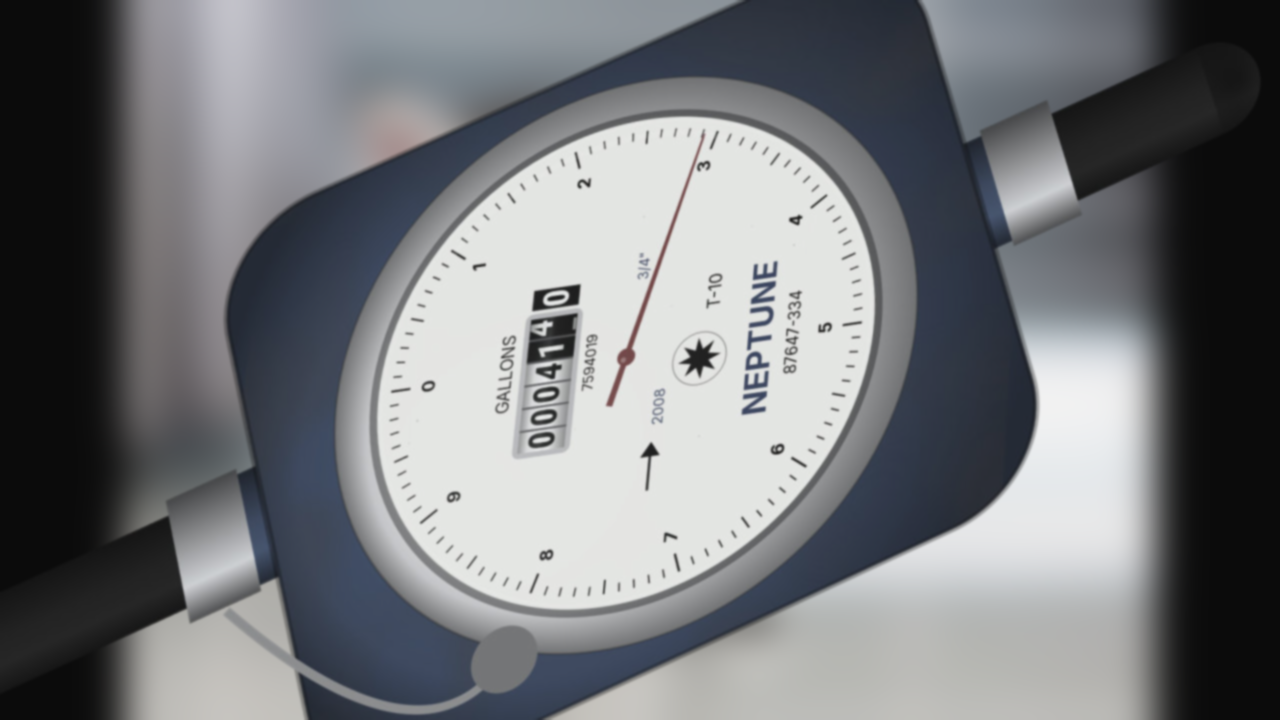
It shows 4142.9 gal
